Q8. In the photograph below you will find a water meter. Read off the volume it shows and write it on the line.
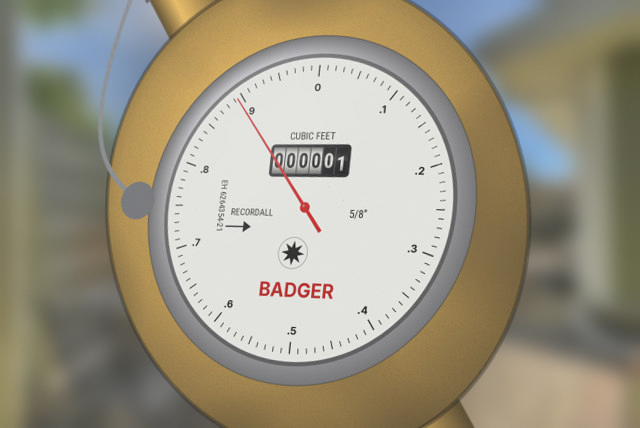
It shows 0.89 ft³
